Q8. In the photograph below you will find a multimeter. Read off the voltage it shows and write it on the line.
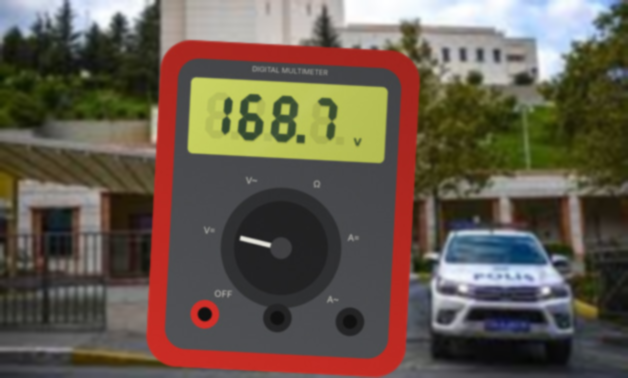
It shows 168.7 V
